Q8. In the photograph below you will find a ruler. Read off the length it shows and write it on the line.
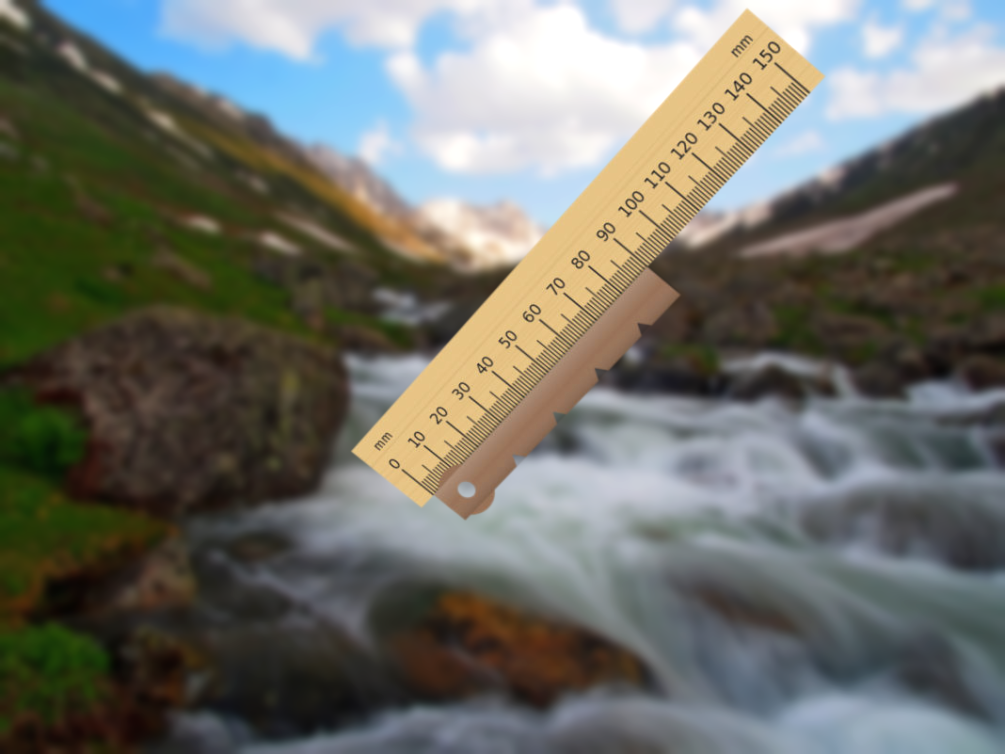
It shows 90 mm
